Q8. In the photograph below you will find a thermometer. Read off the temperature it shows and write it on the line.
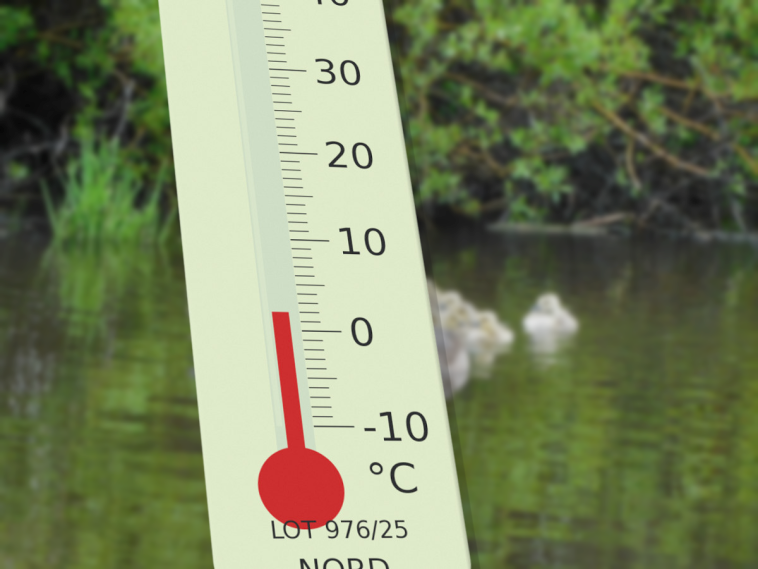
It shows 2 °C
